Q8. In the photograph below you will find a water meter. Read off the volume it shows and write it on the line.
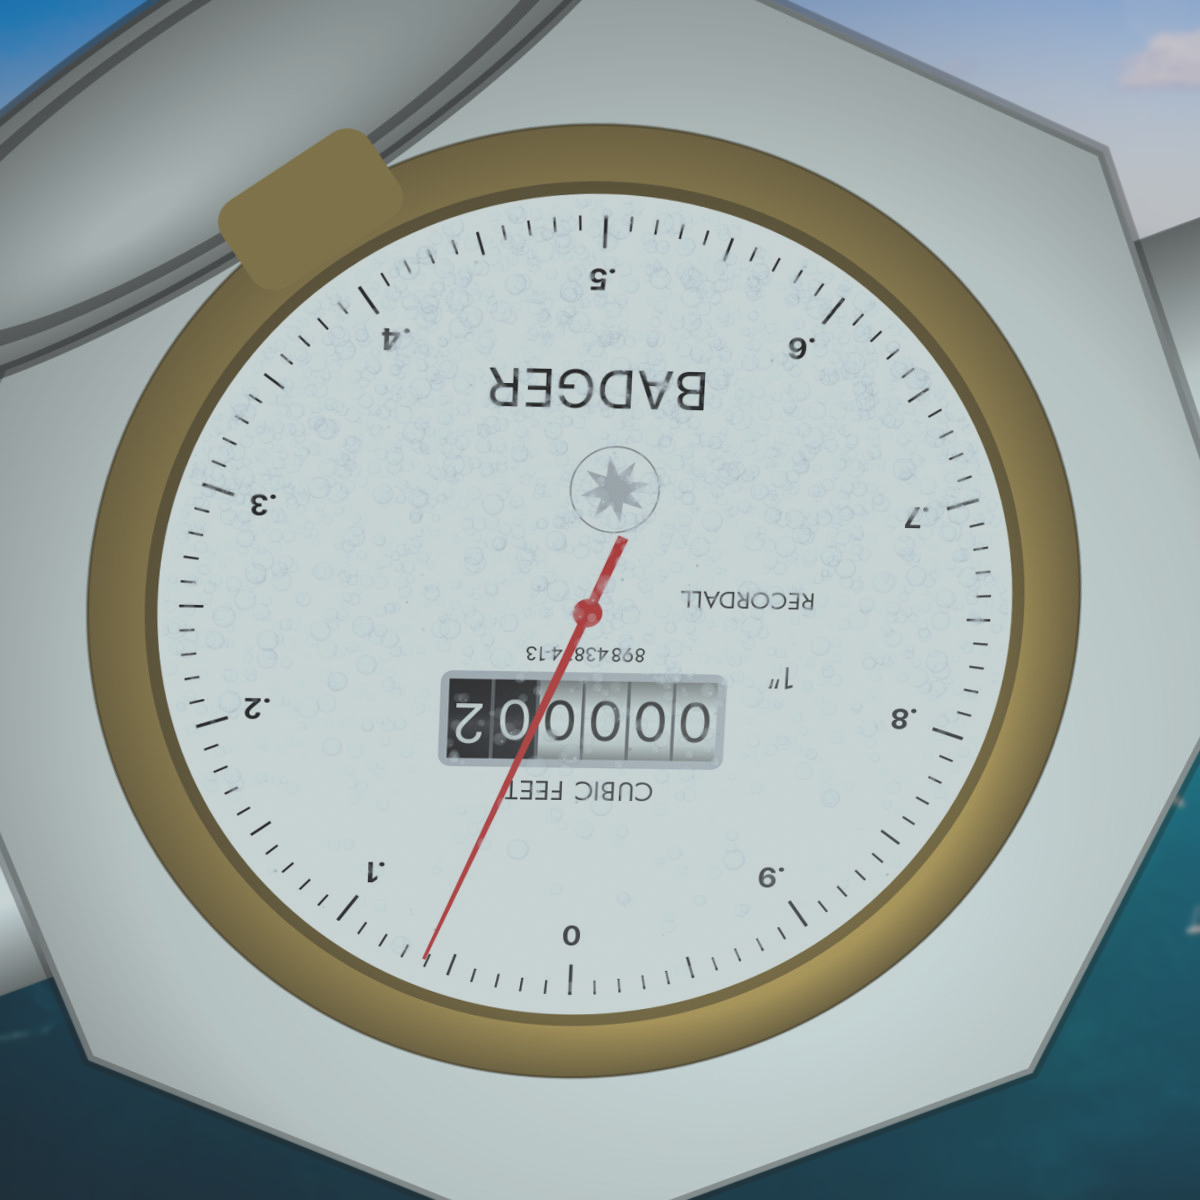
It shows 2.06 ft³
